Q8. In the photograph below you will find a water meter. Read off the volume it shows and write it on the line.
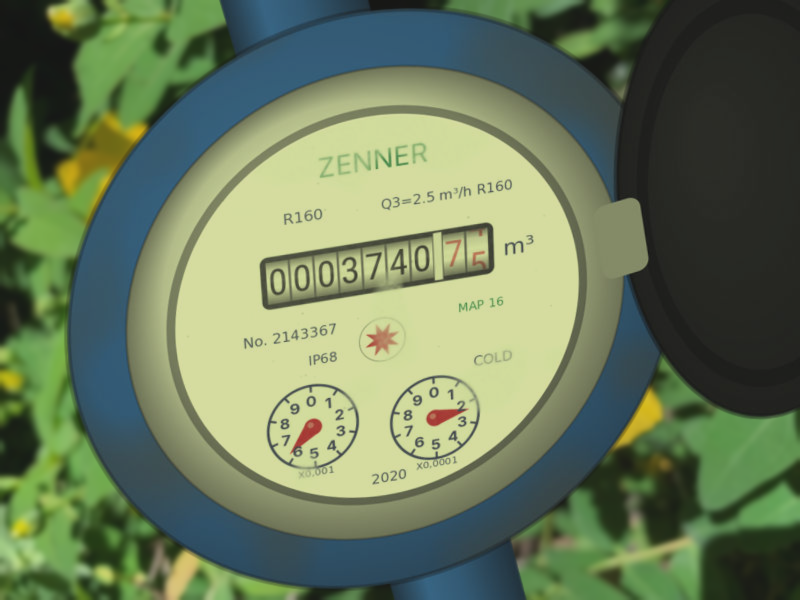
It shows 3740.7462 m³
